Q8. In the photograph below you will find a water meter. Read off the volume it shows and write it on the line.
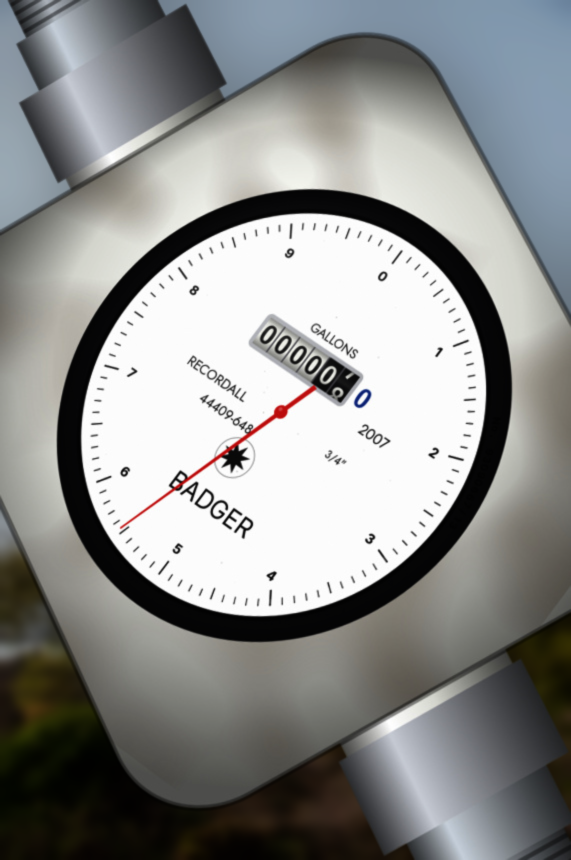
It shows 75.5 gal
